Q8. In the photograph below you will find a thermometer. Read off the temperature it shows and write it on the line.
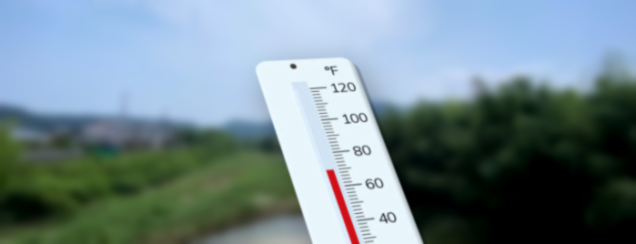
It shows 70 °F
